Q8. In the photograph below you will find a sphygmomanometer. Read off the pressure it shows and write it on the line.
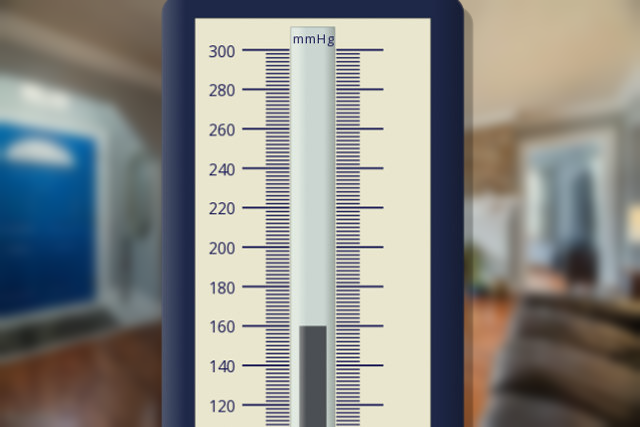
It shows 160 mmHg
